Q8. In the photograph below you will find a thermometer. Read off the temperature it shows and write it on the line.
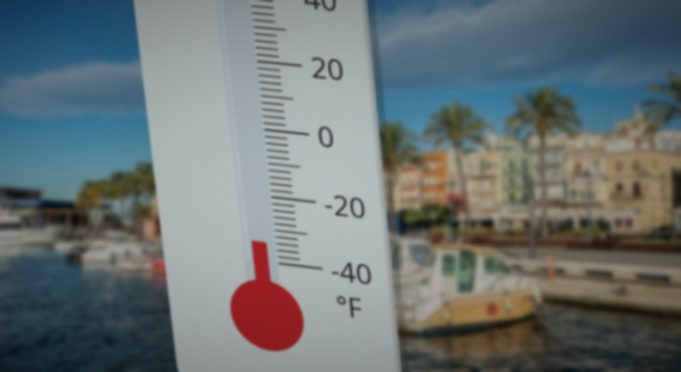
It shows -34 °F
